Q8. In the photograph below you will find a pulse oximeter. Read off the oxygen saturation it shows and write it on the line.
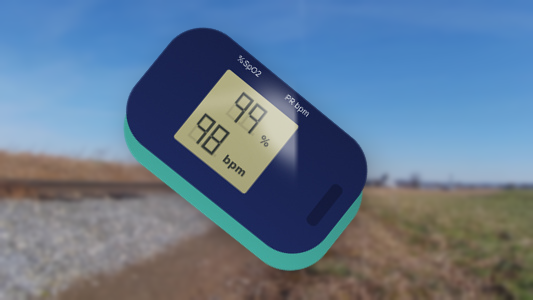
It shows 99 %
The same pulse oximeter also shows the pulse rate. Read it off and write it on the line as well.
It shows 98 bpm
